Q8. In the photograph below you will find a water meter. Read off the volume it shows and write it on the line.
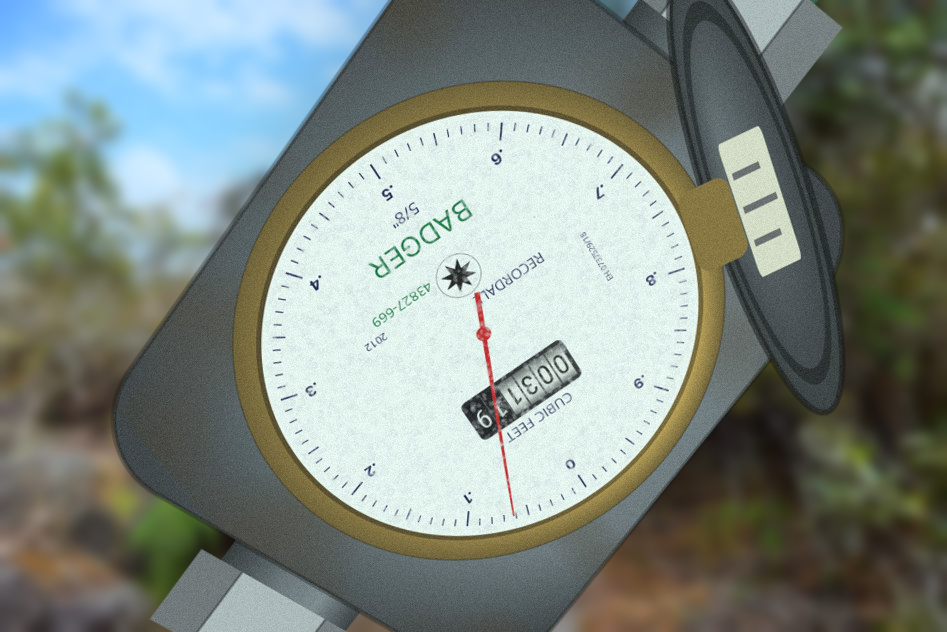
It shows 3119.06 ft³
